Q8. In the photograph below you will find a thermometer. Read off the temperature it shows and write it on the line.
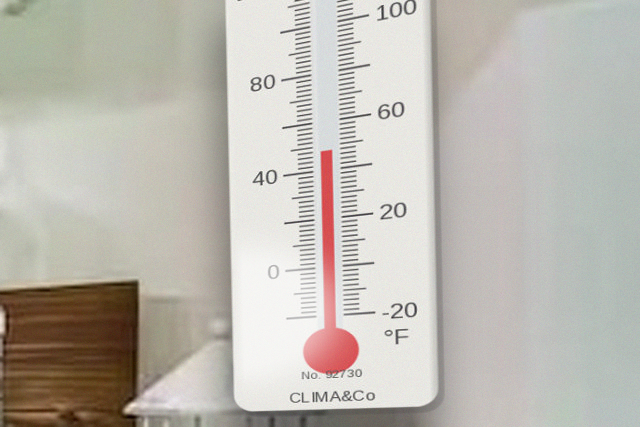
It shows 48 °F
